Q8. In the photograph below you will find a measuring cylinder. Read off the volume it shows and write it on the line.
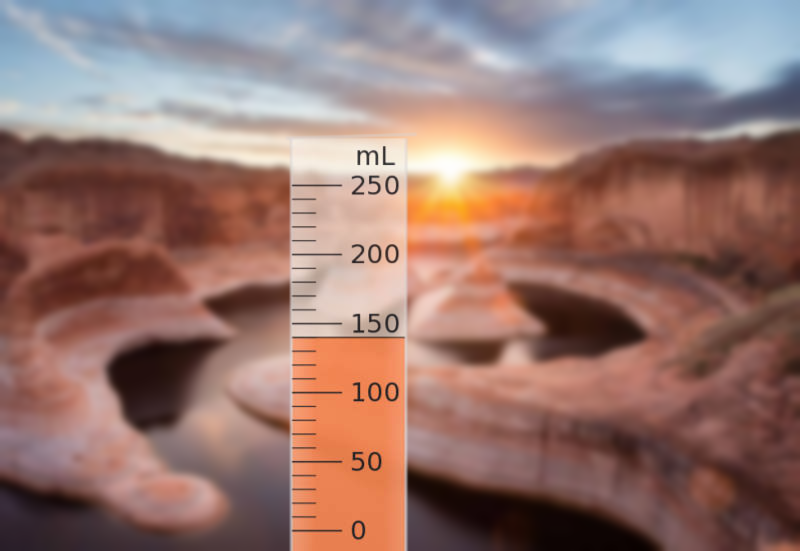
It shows 140 mL
